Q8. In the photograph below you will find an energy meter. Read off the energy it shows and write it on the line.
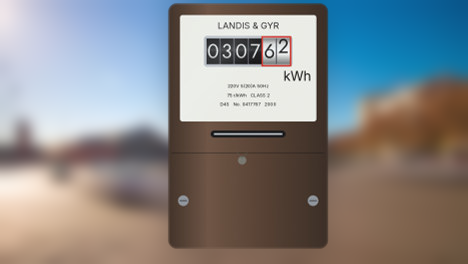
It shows 307.62 kWh
